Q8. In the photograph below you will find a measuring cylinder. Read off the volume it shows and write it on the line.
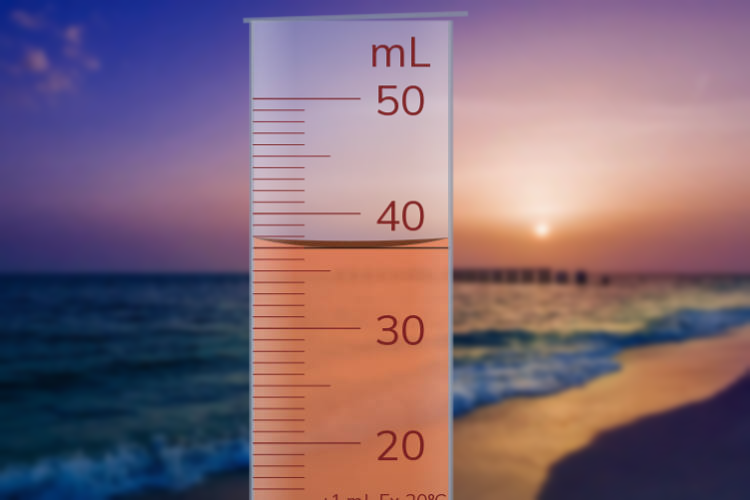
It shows 37 mL
